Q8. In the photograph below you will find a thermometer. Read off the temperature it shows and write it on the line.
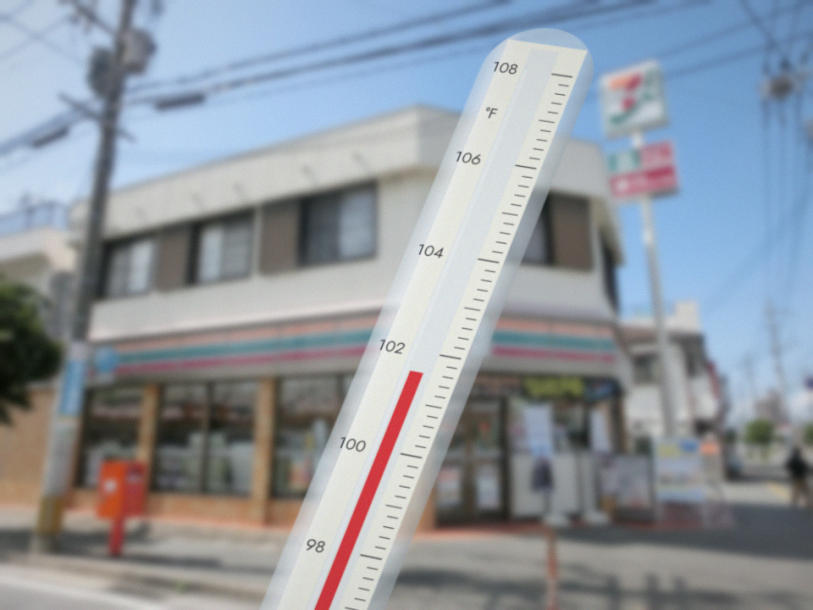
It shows 101.6 °F
